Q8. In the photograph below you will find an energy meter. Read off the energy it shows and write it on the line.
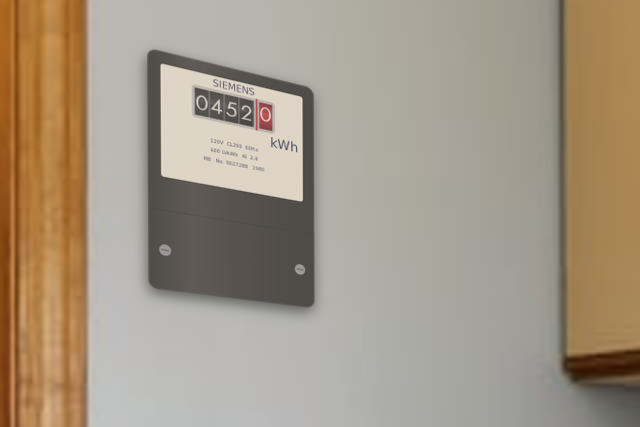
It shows 452.0 kWh
